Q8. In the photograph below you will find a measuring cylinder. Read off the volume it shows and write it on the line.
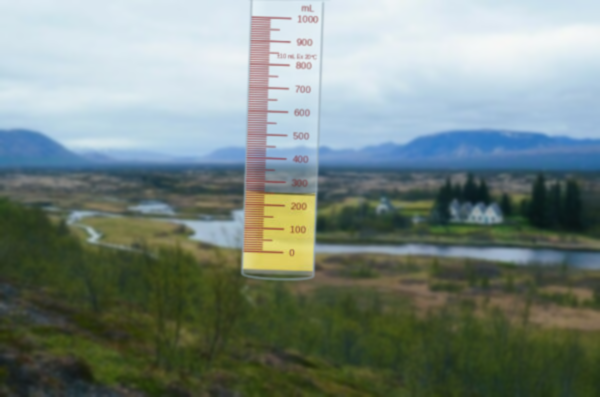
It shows 250 mL
